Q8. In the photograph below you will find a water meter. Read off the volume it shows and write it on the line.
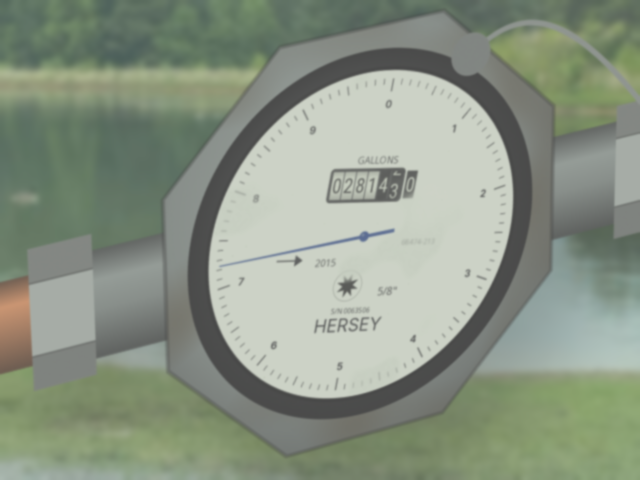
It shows 281427.2 gal
